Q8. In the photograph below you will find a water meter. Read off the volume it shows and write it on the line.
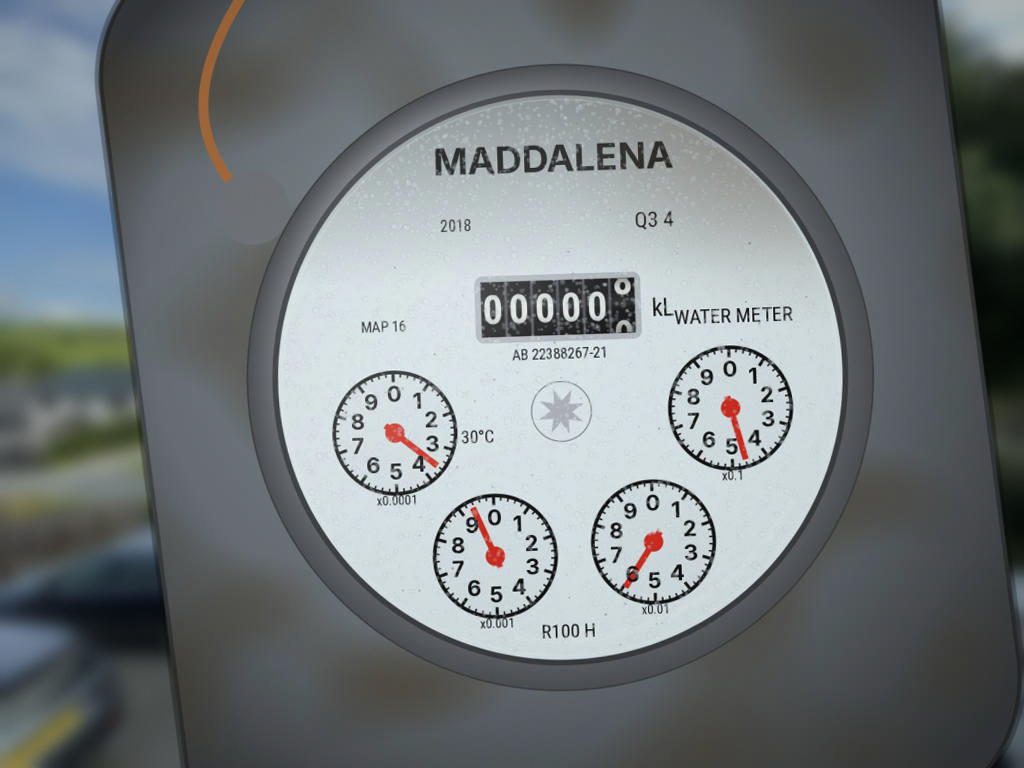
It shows 8.4593 kL
